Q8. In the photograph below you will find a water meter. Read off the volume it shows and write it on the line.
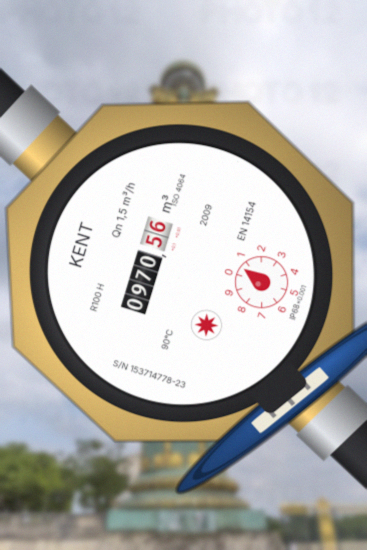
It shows 970.560 m³
